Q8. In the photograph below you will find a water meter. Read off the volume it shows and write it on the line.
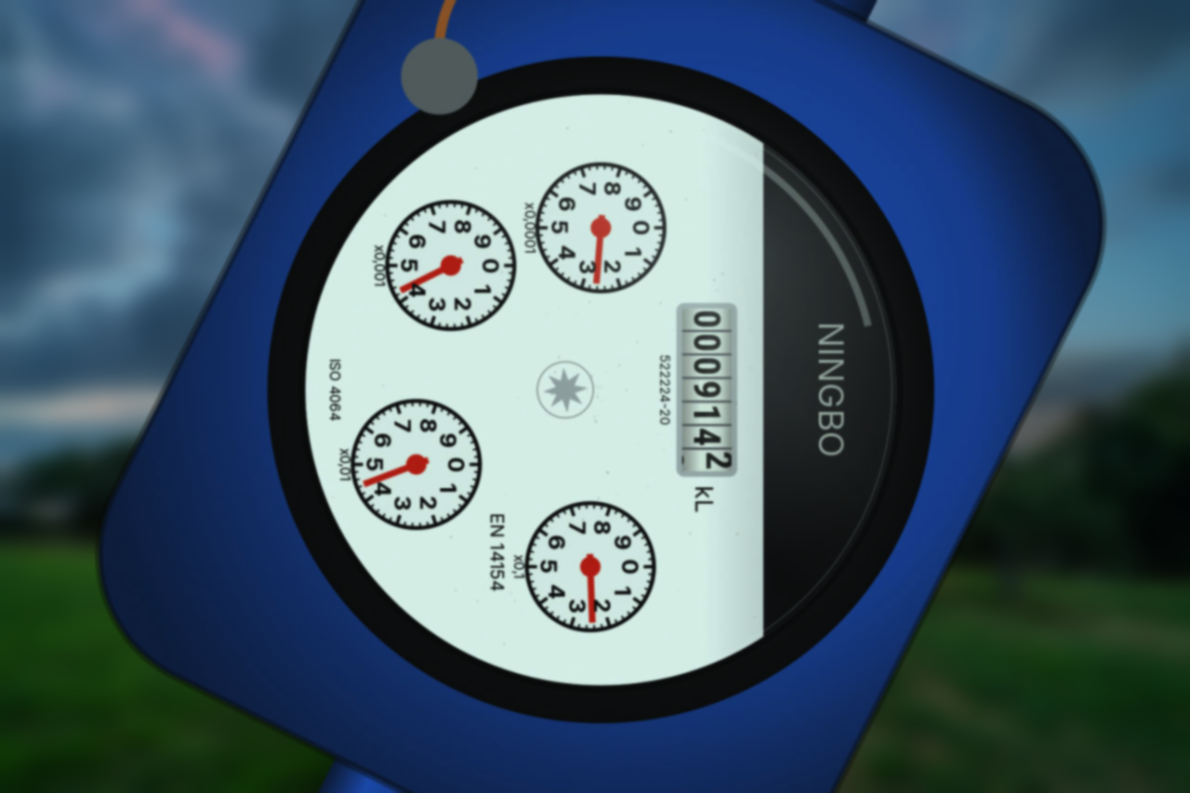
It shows 9142.2442 kL
